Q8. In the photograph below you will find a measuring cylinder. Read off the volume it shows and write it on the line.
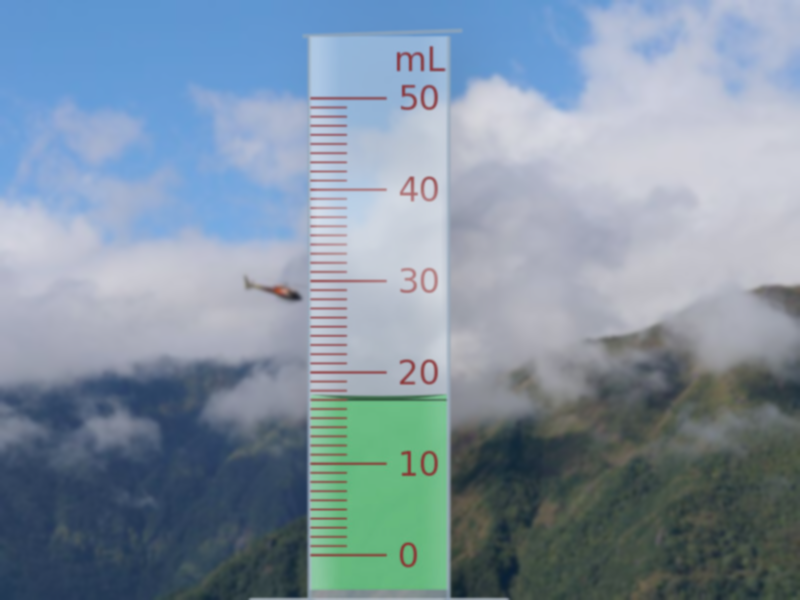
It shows 17 mL
